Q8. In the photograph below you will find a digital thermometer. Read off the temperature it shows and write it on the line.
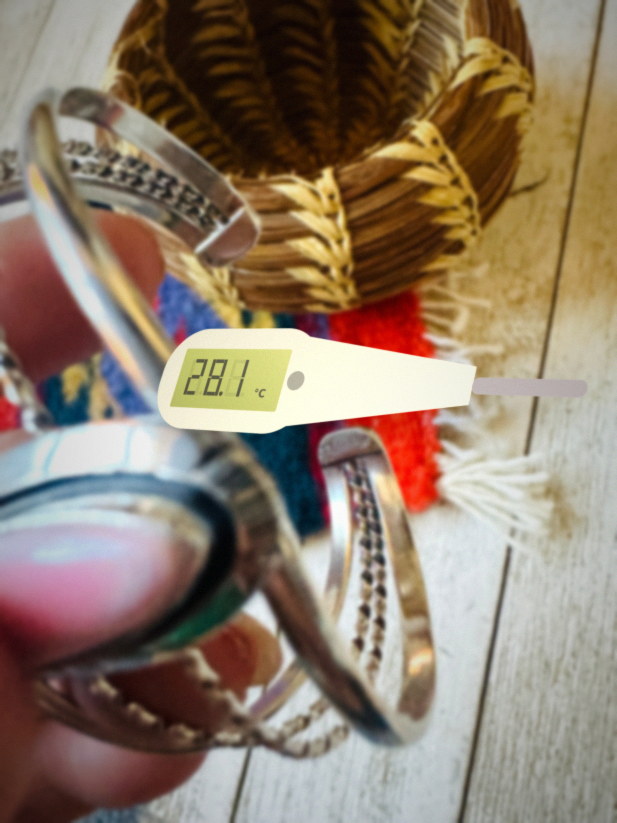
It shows 28.1 °C
